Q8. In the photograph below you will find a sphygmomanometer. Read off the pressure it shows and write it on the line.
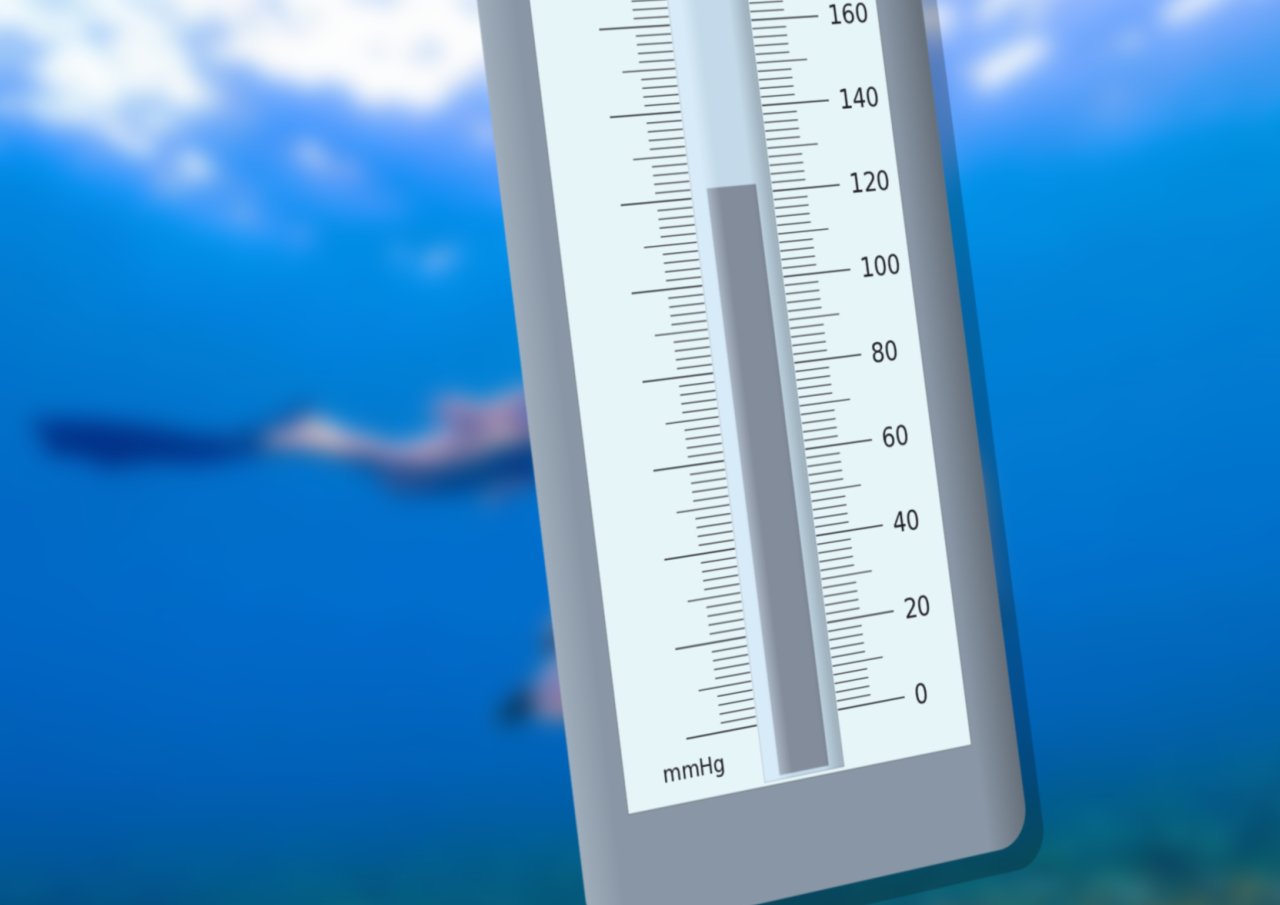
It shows 122 mmHg
